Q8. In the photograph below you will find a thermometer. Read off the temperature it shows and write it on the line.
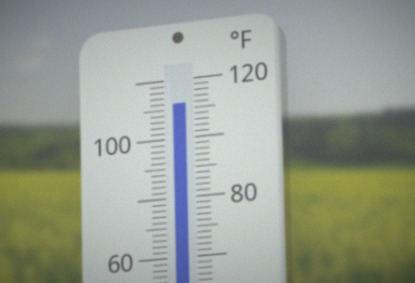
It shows 112 °F
